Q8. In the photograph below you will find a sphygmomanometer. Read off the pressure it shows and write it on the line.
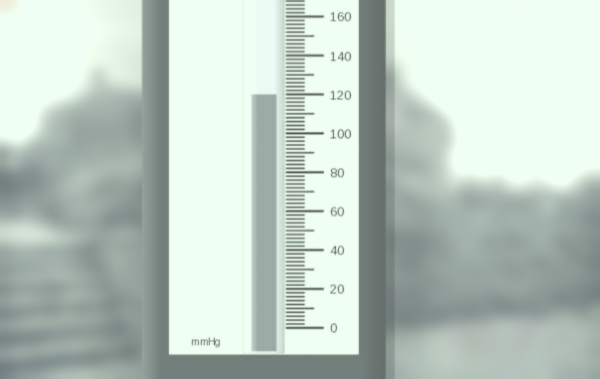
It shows 120 mmHg
